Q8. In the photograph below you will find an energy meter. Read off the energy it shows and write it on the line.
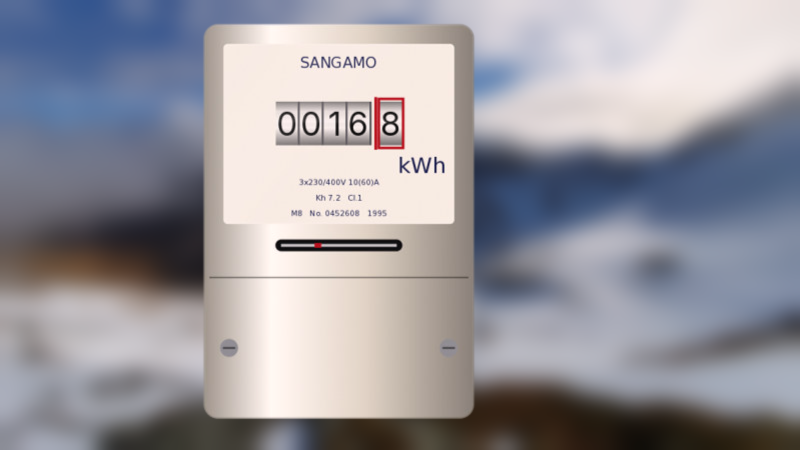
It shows 16.8 kWh
